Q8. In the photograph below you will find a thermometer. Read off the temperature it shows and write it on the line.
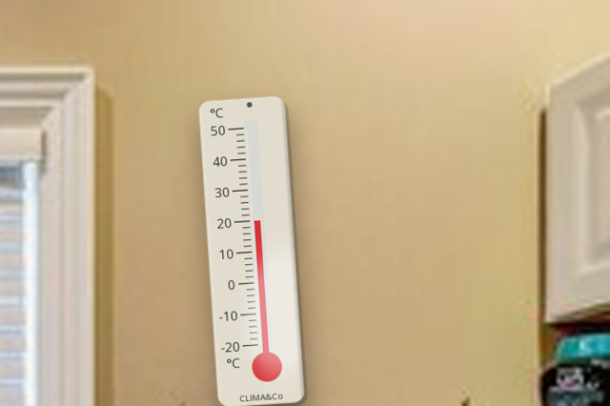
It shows 20 °C
